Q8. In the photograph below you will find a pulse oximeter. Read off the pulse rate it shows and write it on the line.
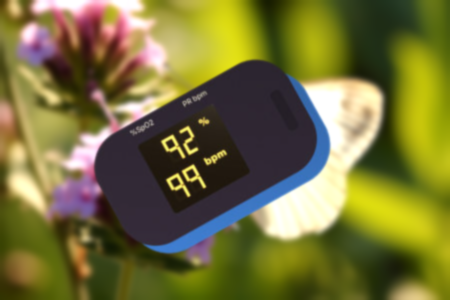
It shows 99 bpm
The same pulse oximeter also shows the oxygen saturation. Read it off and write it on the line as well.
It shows 92 %
